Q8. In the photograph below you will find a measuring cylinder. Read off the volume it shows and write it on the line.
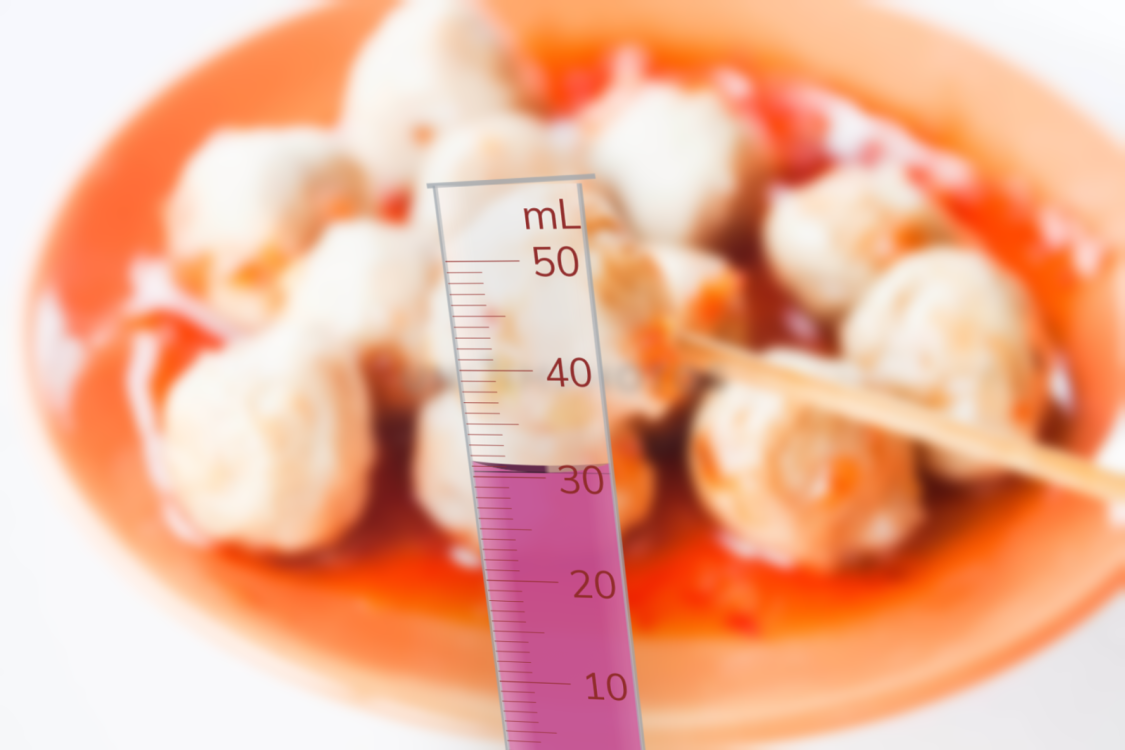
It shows 30.5 mL
